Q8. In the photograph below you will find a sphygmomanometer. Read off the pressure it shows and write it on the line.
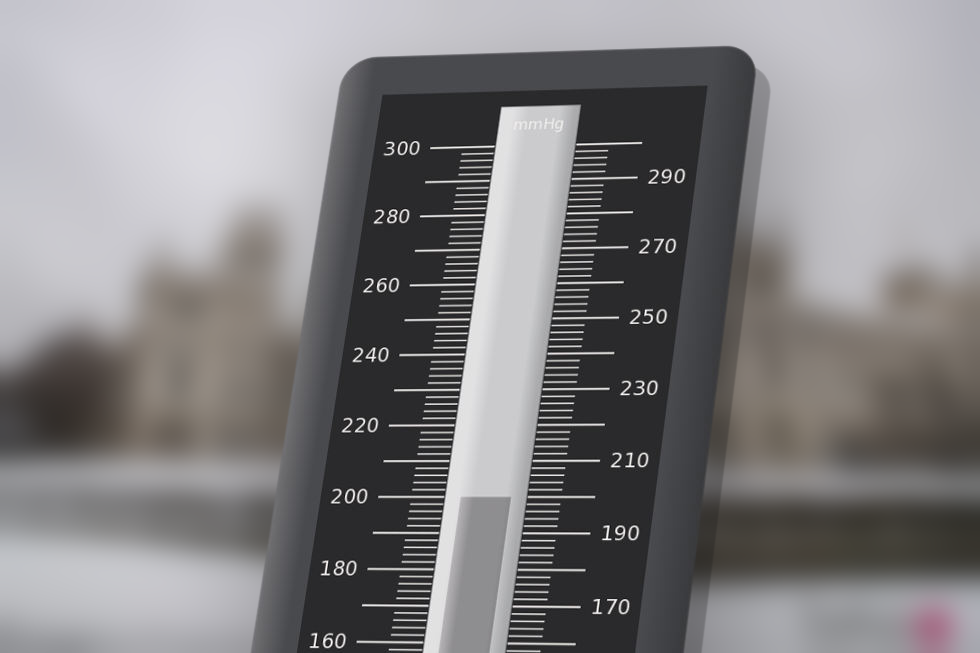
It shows 200 mmHg
